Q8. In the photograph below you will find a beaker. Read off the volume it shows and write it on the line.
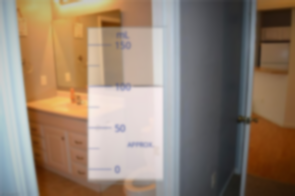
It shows 100 mL
